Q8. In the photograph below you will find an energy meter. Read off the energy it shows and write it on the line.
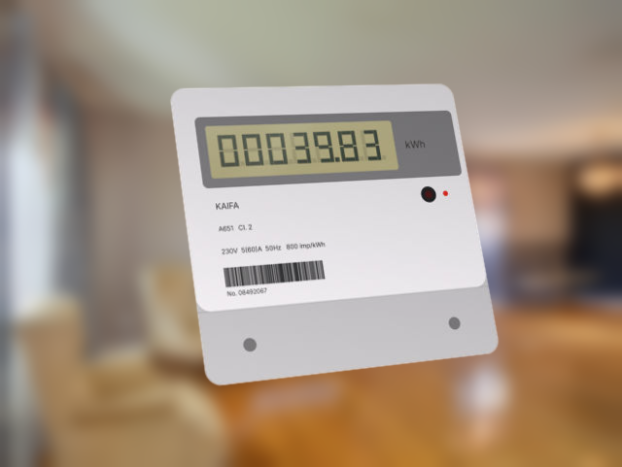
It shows 39.83 kWh
